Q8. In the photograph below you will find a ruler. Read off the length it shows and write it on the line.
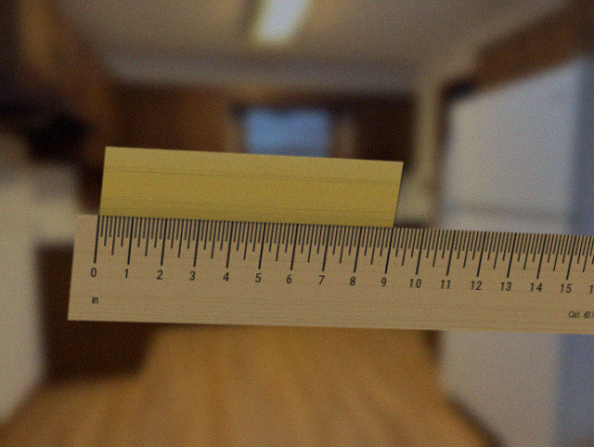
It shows 9 in
